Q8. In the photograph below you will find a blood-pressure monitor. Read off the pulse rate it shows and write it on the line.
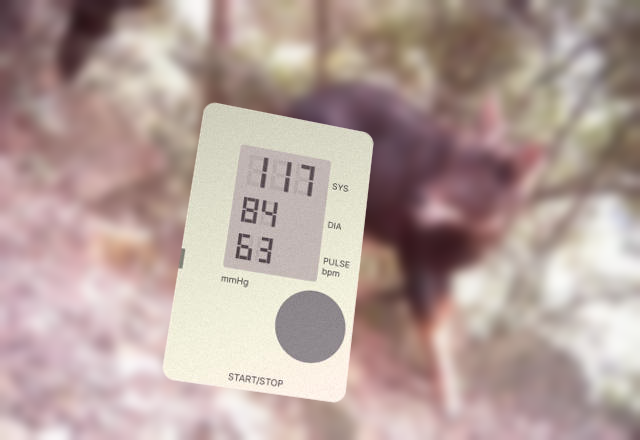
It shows 63 bpm
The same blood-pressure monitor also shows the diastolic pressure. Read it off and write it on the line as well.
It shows 84 mmHg
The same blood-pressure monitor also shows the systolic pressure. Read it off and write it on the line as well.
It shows 117 mmHg
